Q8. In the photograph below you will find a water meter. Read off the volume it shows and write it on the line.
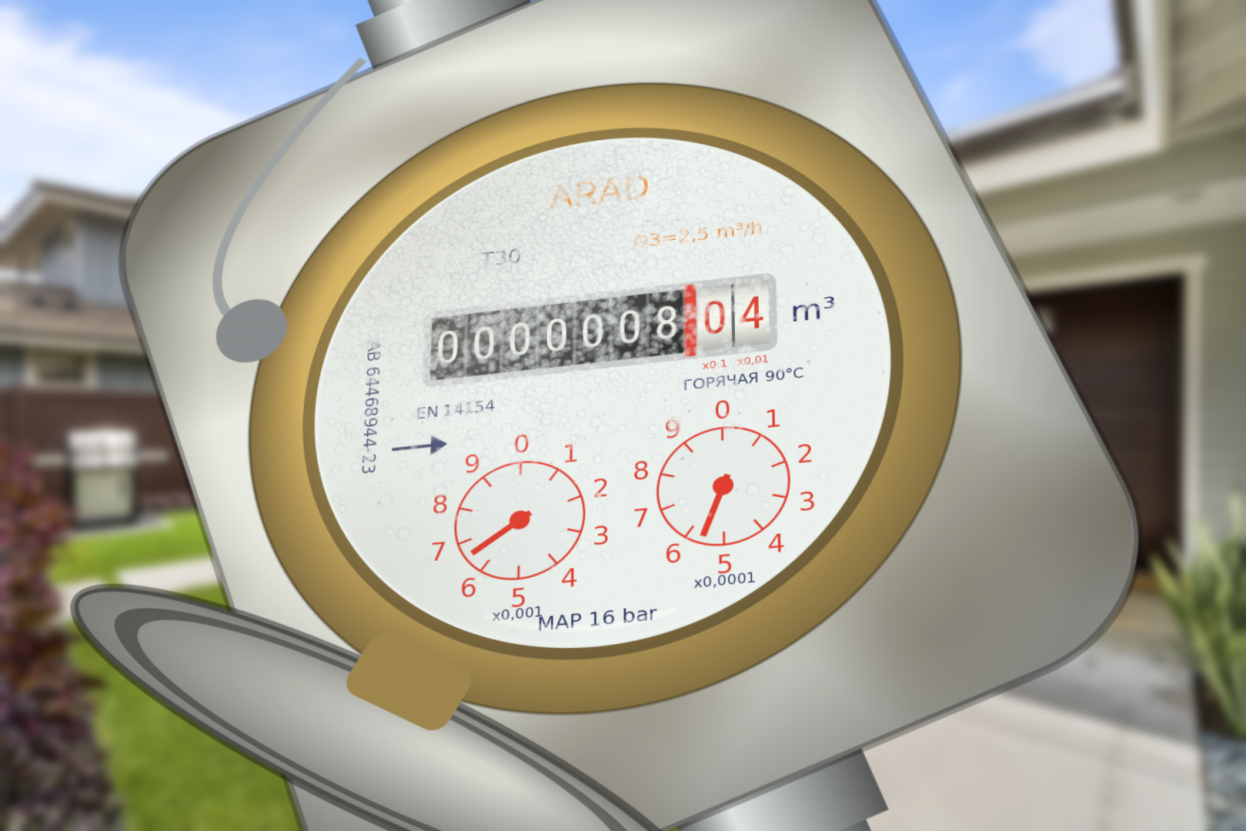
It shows 8.0465 m³
